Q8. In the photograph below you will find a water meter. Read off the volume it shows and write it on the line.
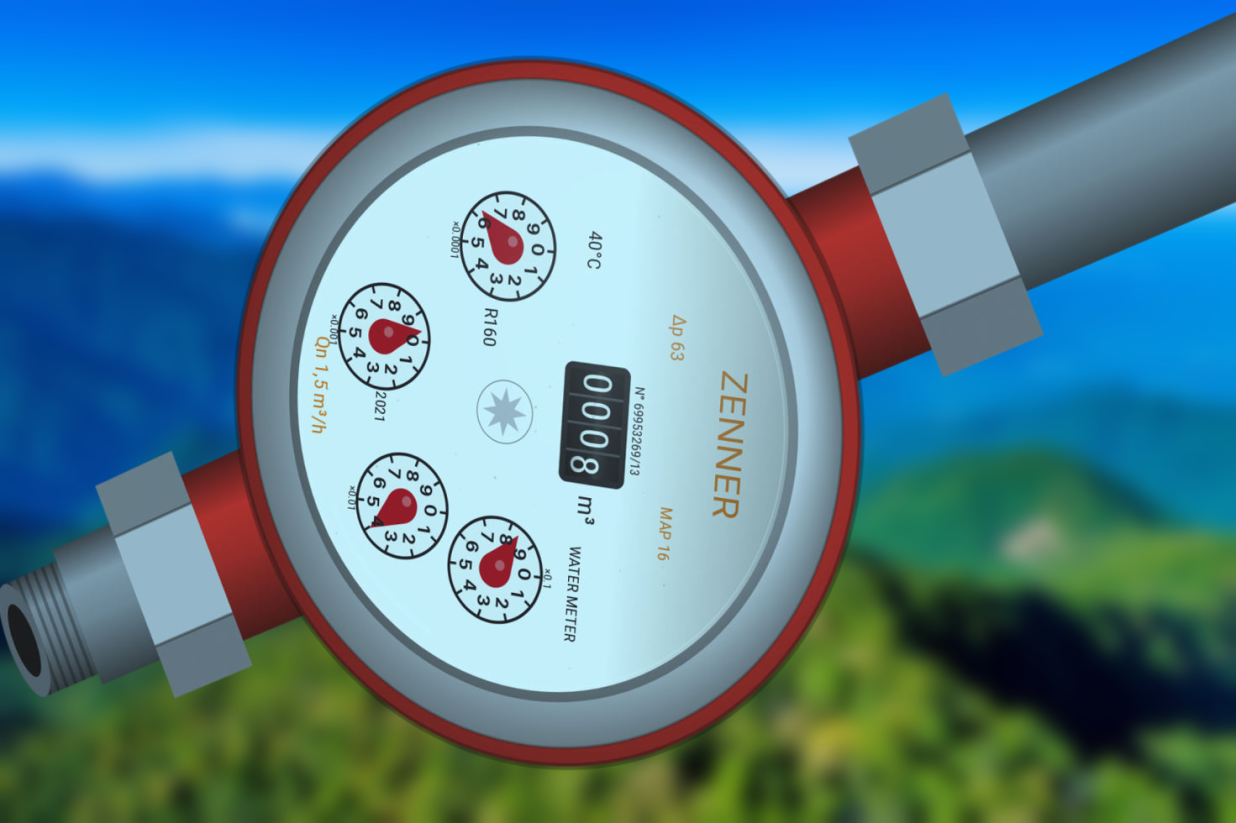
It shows 7.8396 m³
